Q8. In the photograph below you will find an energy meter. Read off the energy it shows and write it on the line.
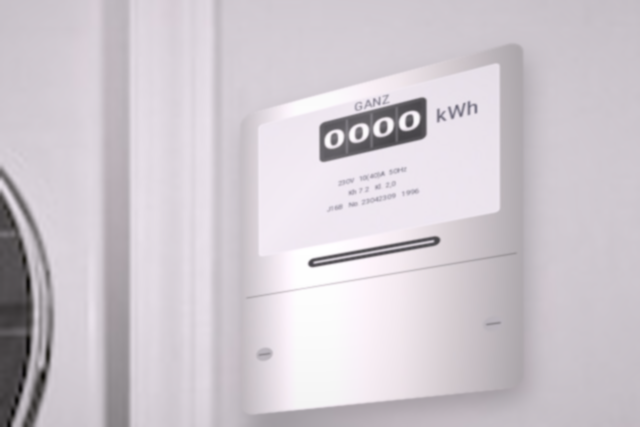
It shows 0 kWh
